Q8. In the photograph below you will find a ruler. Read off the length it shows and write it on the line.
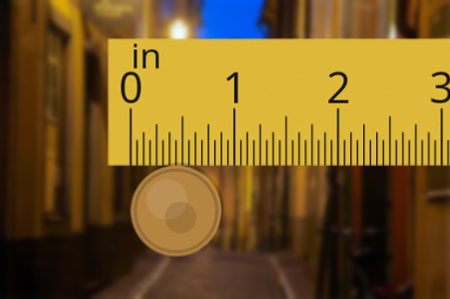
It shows 0.875 in
